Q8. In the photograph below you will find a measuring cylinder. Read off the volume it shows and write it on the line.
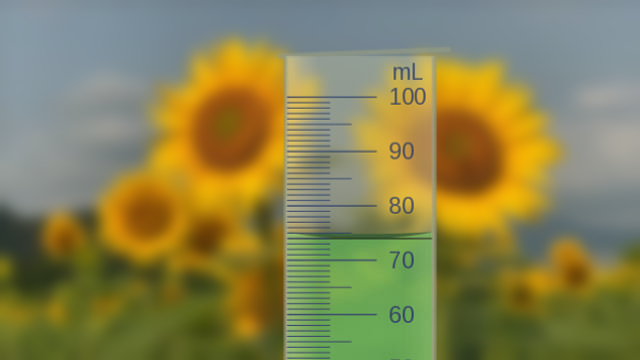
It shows 74 mL
